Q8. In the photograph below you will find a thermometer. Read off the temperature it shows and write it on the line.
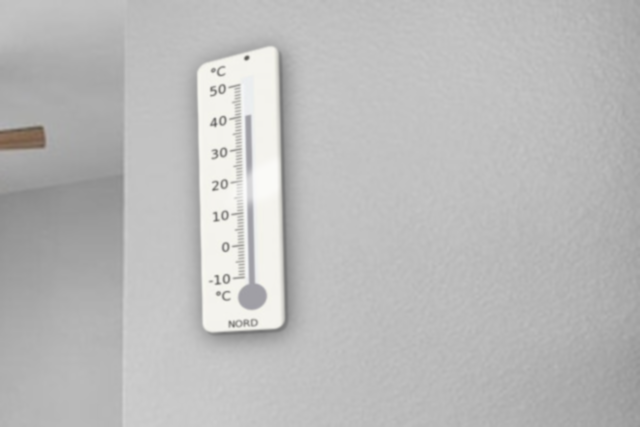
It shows 40 °C
